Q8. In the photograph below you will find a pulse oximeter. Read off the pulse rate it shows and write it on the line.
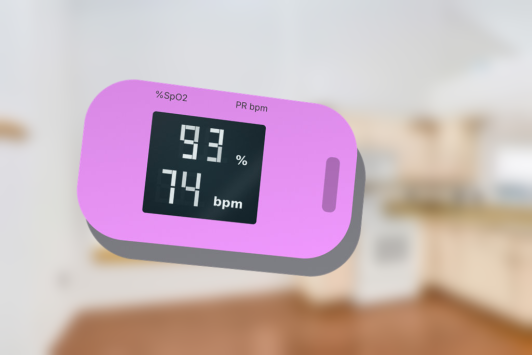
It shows 74 bpm
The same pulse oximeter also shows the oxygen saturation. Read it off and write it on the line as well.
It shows 93 %
